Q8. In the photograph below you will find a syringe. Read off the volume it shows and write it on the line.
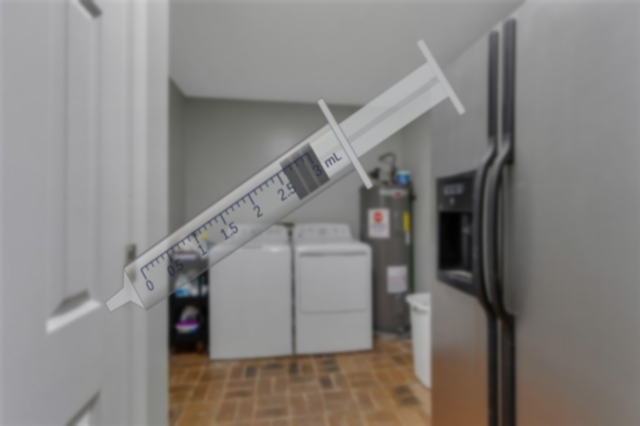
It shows 2.6 mL
